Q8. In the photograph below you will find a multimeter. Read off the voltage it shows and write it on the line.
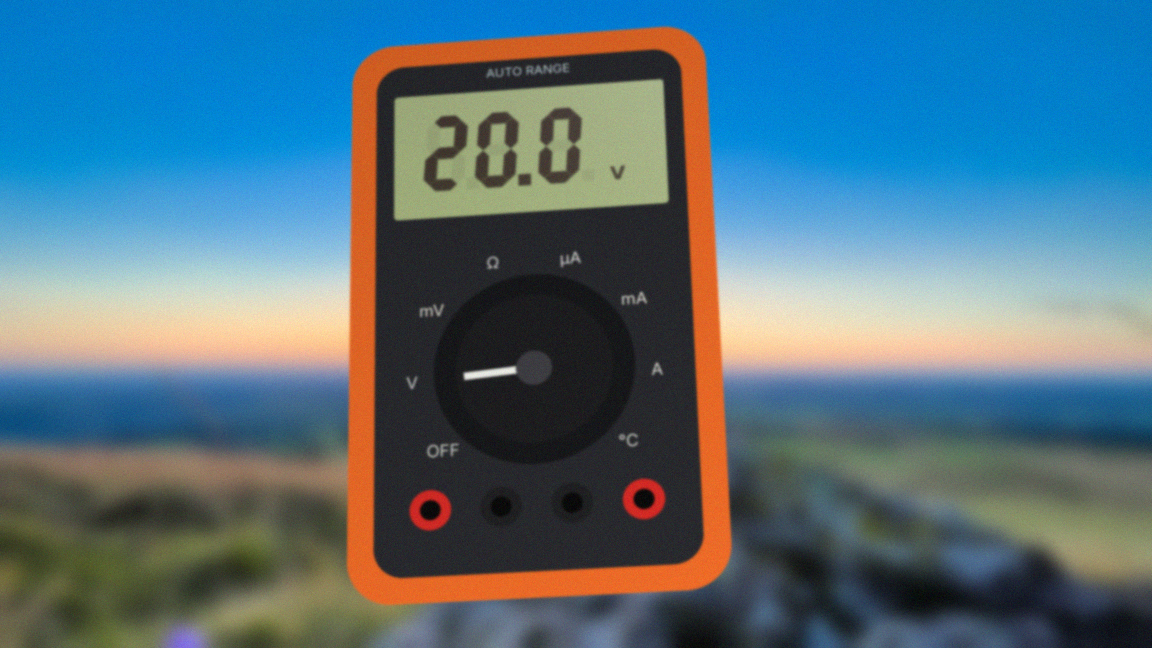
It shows 20.0 V
